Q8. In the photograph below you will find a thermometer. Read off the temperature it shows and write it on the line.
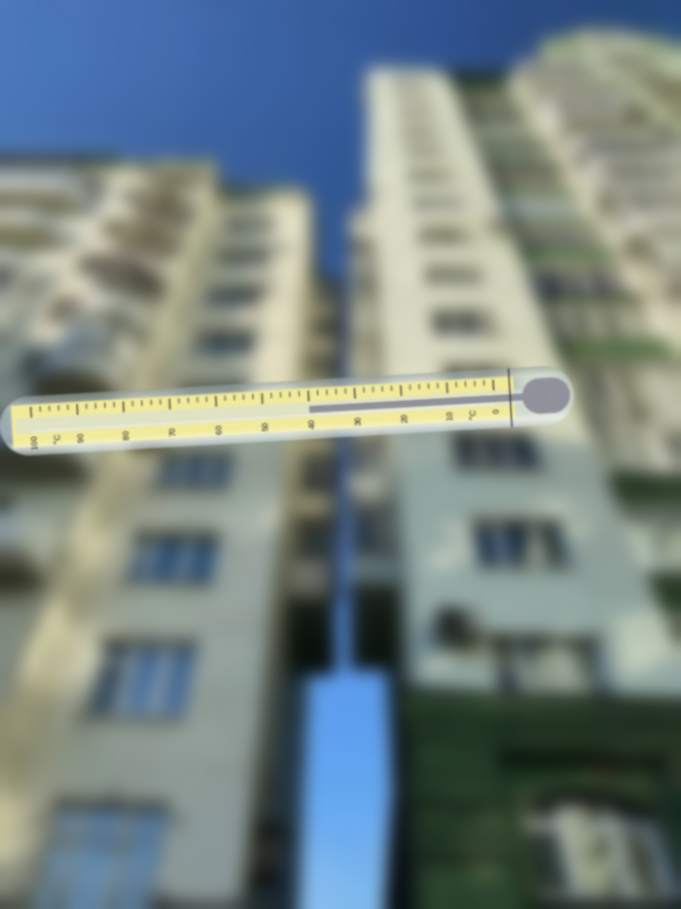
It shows 40 °C
